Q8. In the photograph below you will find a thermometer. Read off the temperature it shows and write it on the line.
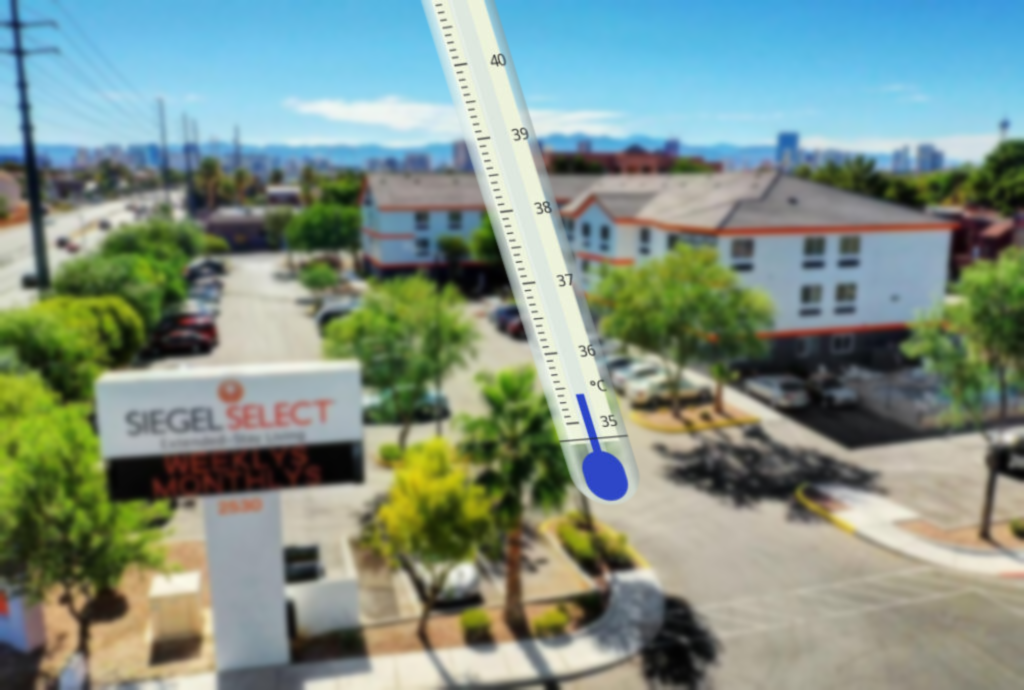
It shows 35.4 °C
